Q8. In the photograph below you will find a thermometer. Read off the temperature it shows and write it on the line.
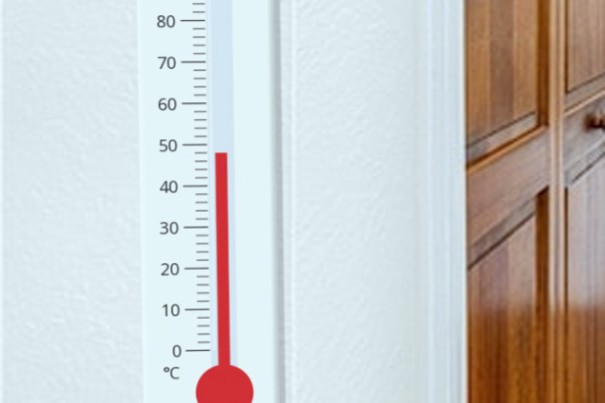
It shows 48 °C
